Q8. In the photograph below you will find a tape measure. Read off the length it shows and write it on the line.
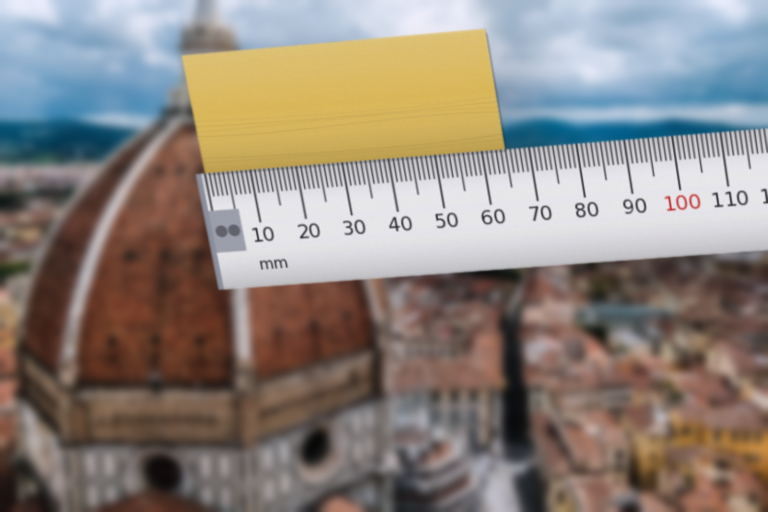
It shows 65 mm
